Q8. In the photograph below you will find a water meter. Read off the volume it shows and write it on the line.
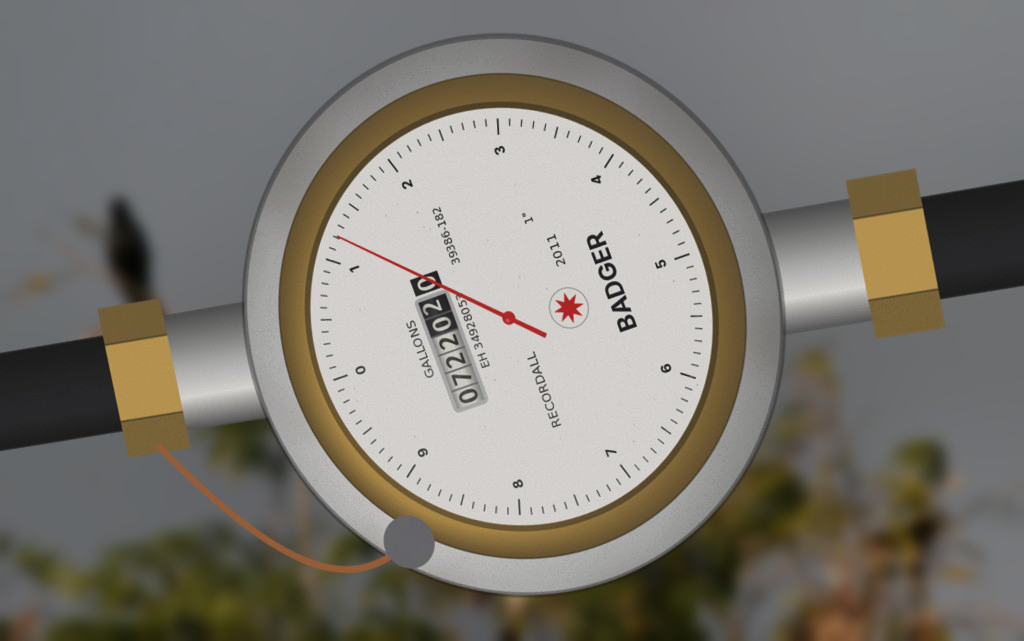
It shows 722021.2 gal
